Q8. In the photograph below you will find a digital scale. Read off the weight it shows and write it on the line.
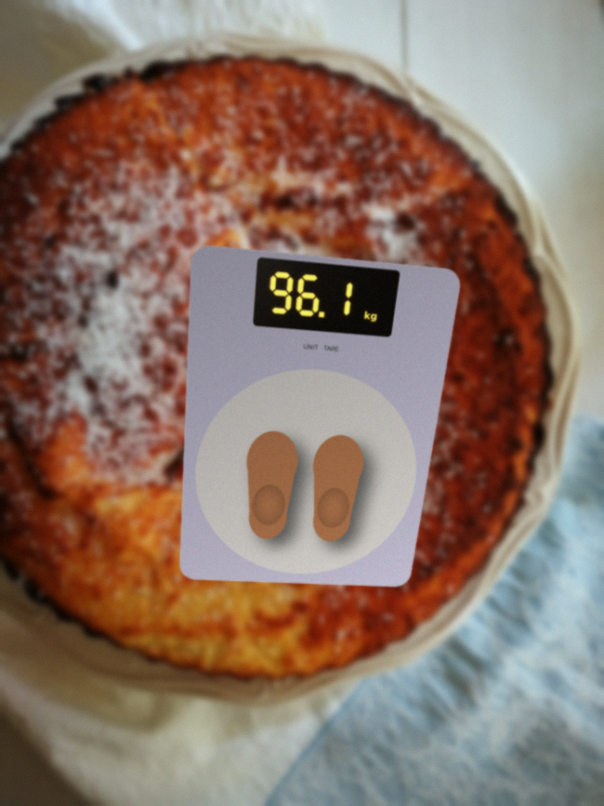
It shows 96.1 kg
